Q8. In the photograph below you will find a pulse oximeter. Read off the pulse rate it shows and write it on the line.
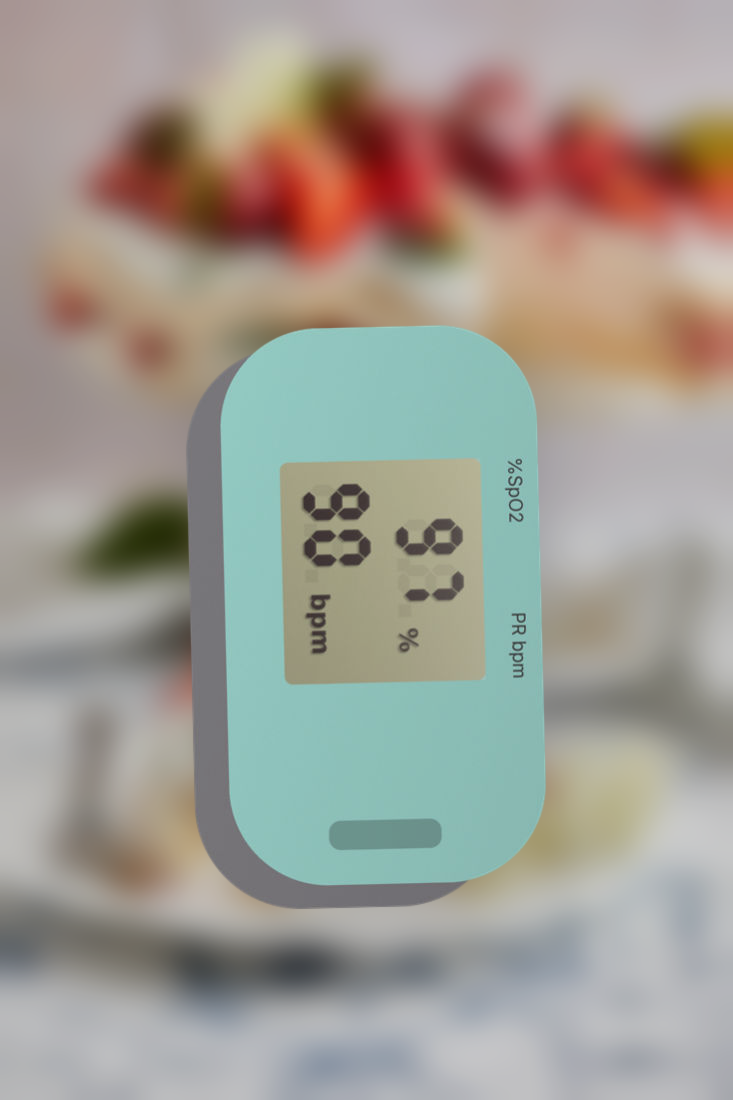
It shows 90 bpm
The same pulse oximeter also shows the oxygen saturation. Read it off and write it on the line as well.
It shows 97 %
